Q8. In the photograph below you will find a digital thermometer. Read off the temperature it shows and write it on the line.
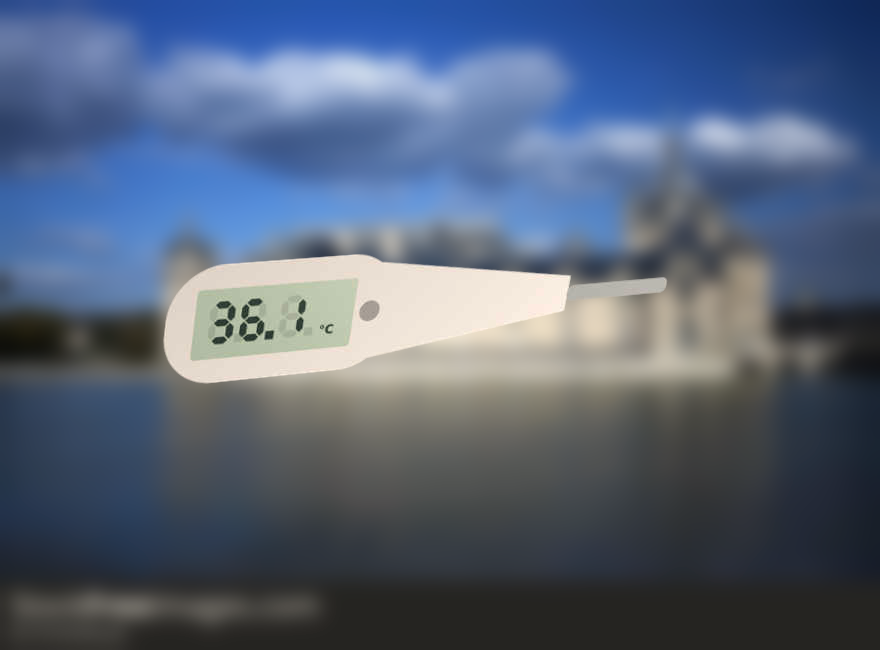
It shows 36.1 °C
